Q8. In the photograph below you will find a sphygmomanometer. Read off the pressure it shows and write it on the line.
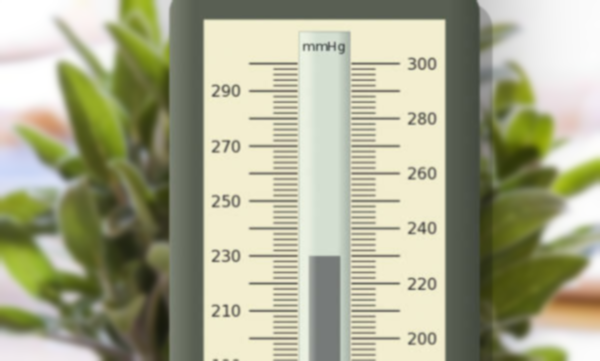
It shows 230 mmHg
